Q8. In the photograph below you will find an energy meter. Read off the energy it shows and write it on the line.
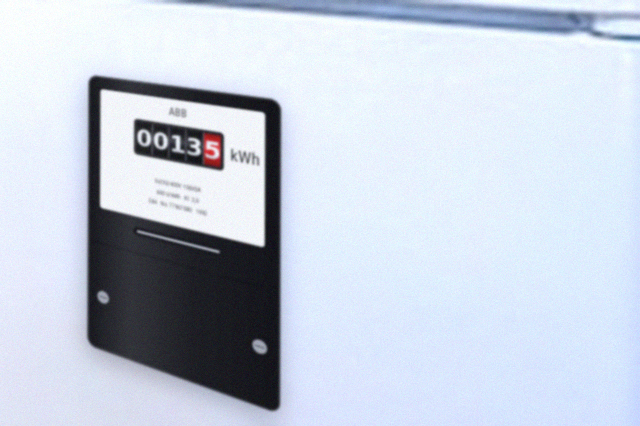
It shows 13.5 kWh
